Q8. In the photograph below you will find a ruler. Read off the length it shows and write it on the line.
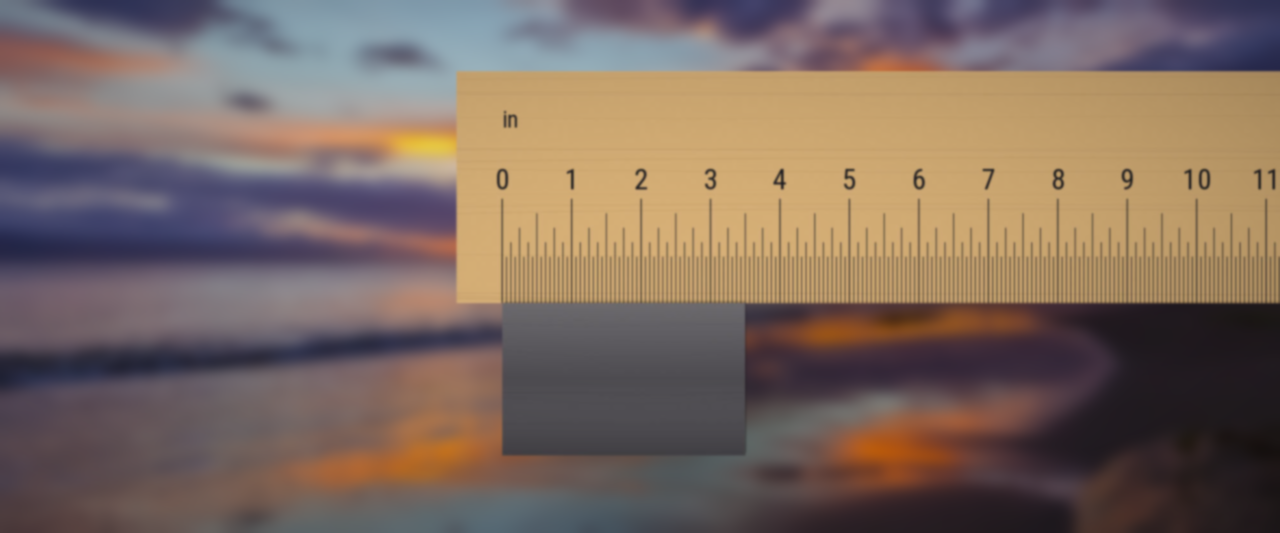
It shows 3.5 in
